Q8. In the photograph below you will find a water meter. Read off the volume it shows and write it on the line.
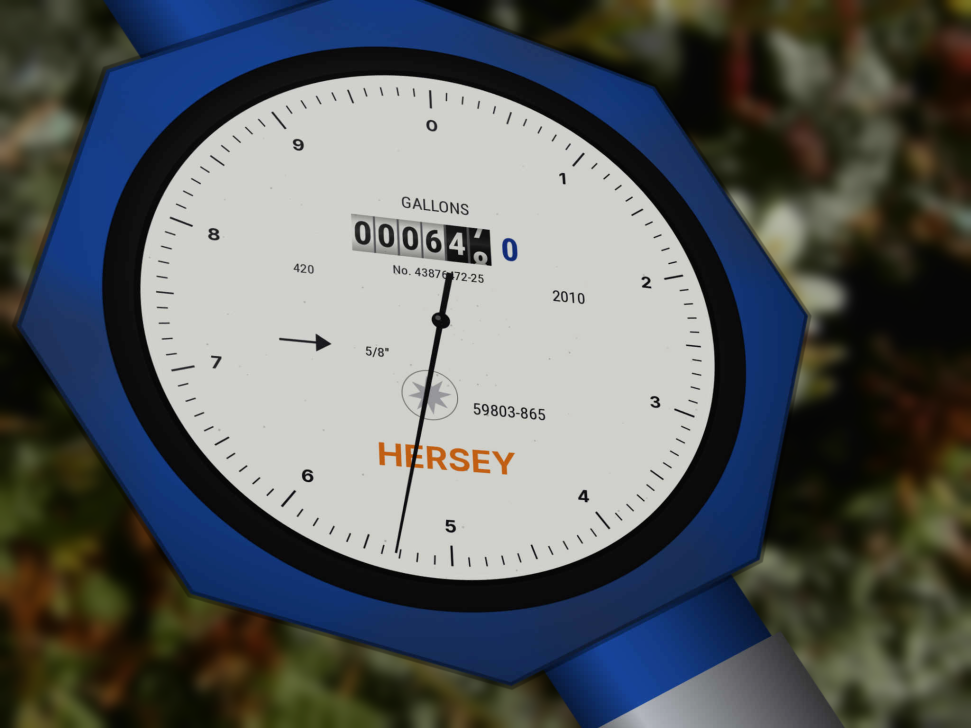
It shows 6475.3 gal
